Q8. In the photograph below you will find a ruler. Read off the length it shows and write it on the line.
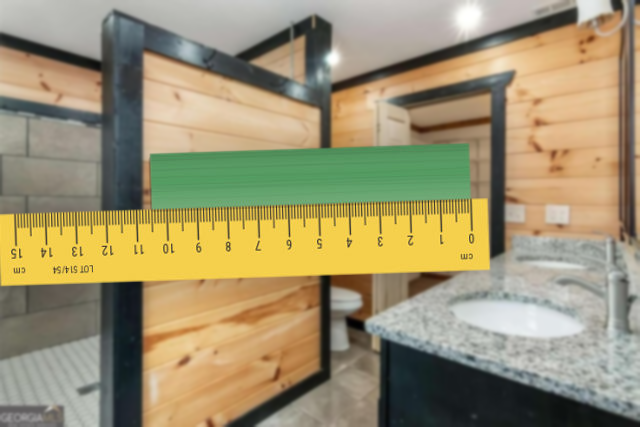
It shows 10.5 cm
